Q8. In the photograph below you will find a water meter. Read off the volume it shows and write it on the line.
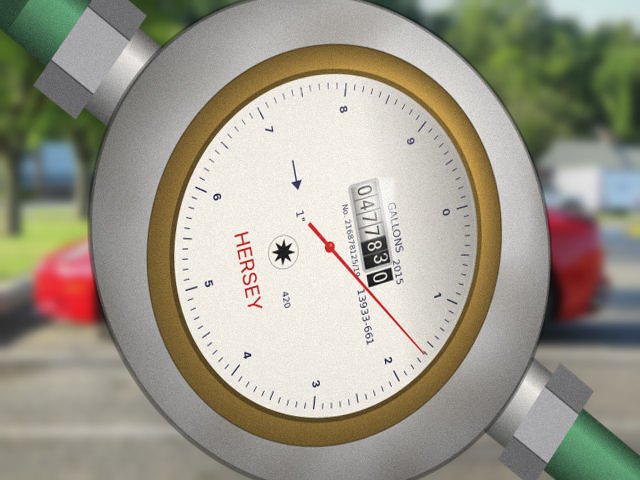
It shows 477831.6 gal
